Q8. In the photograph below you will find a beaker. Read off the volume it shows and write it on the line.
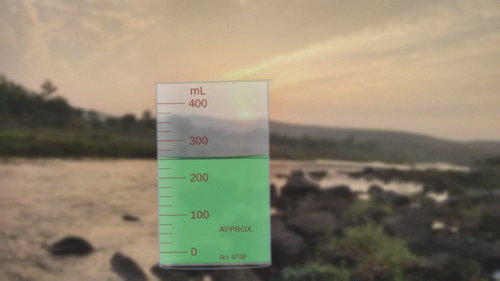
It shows 250 mL
